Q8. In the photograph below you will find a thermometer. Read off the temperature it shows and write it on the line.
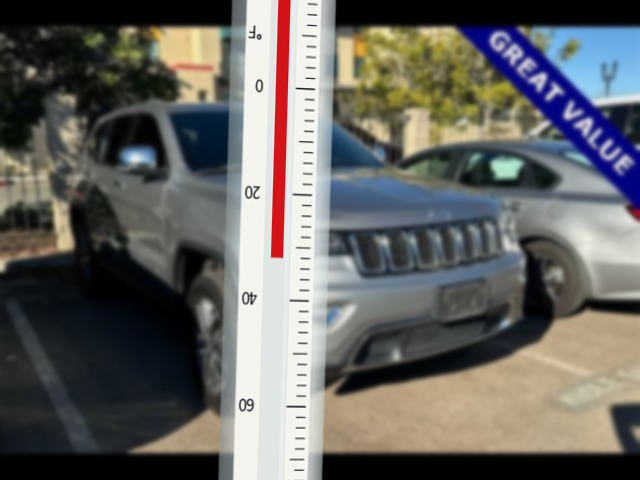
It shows 32 °F
